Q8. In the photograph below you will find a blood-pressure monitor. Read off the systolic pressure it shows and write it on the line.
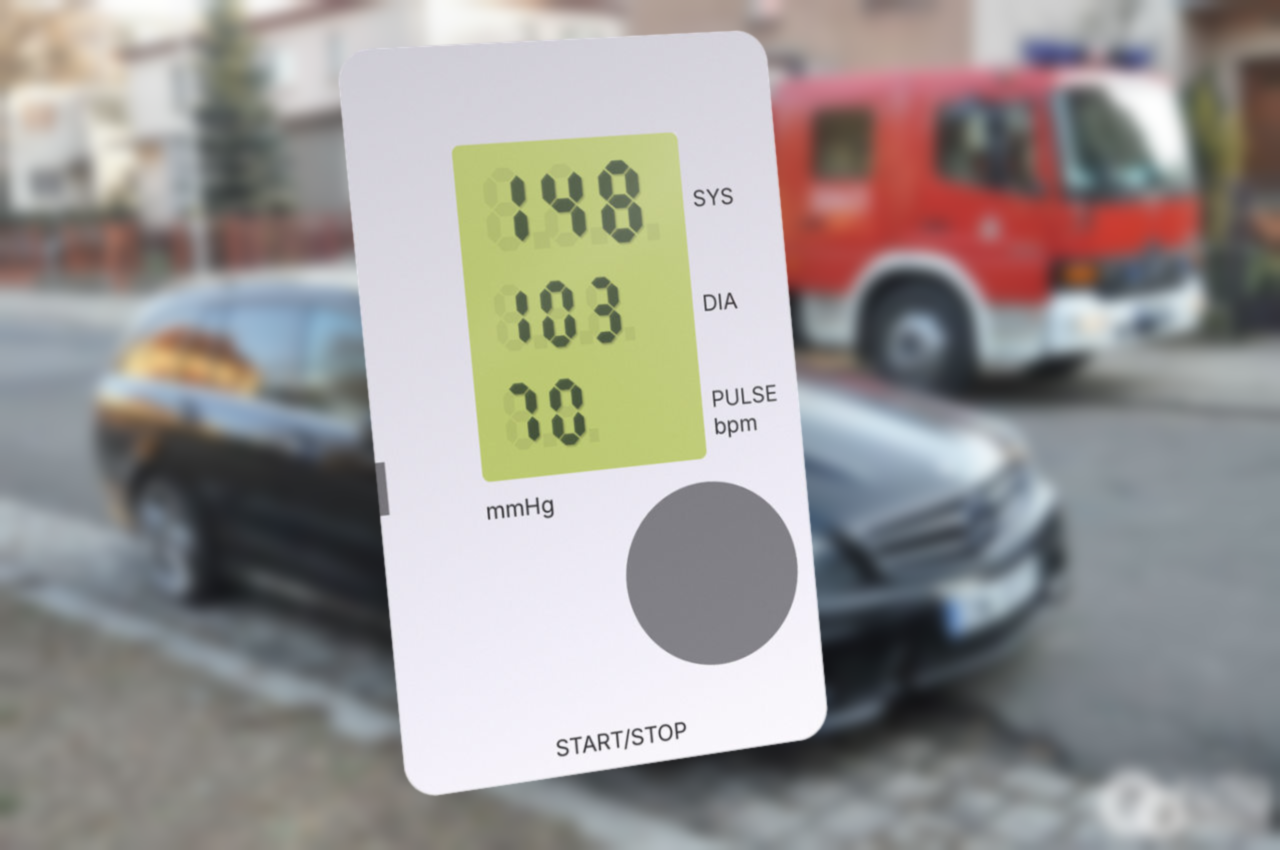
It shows 148 mmHg
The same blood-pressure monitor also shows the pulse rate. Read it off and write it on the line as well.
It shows 70 bpm
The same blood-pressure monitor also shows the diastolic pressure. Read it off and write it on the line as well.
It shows 103 mmHg
